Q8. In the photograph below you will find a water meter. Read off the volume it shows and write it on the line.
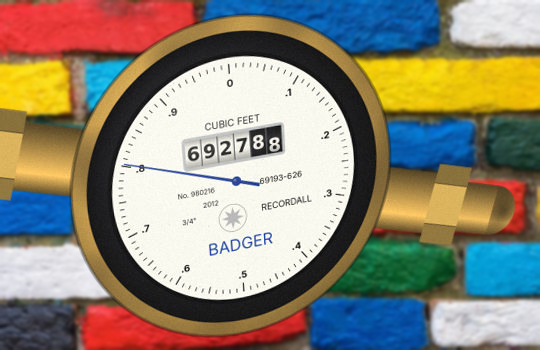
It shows 692787.80 ft³
